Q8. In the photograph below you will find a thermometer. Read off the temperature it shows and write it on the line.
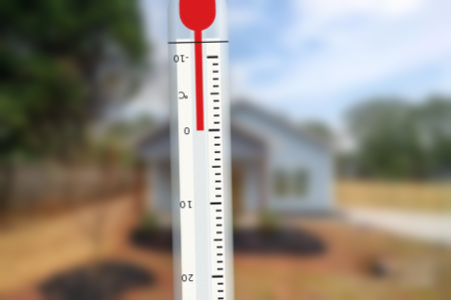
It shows 0 °C
